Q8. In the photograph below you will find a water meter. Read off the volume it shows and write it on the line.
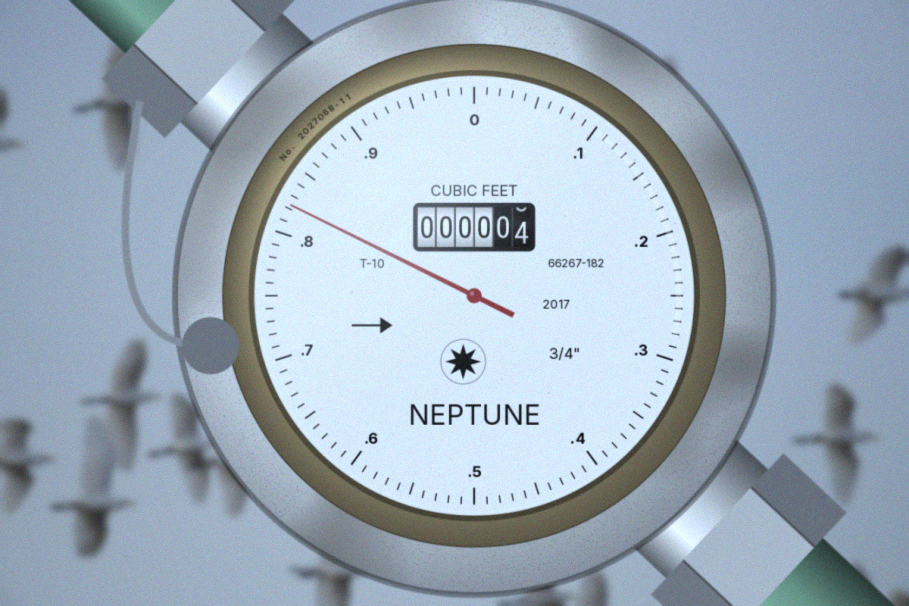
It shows 3.82 ft³
